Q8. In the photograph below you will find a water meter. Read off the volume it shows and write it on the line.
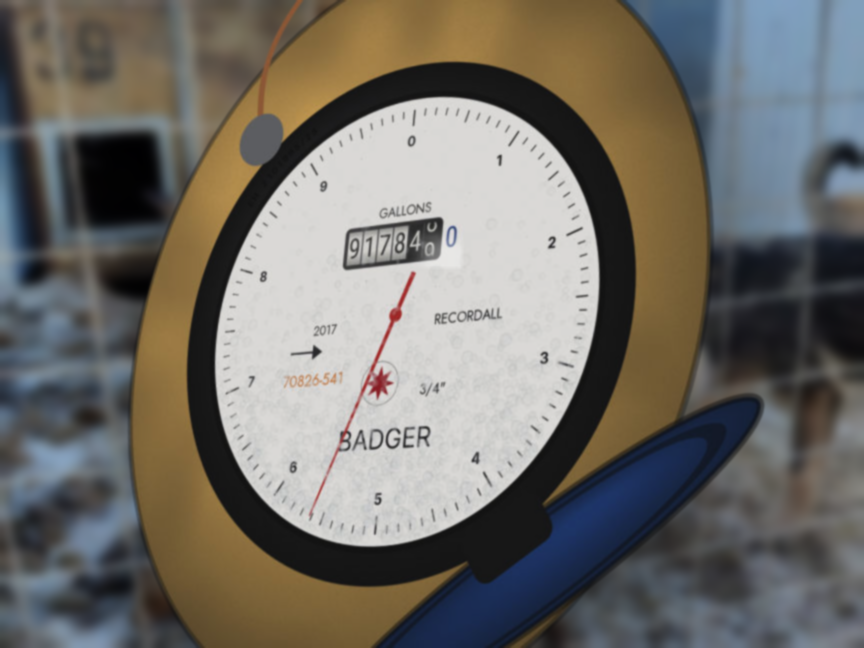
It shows 9178485.6 gal
